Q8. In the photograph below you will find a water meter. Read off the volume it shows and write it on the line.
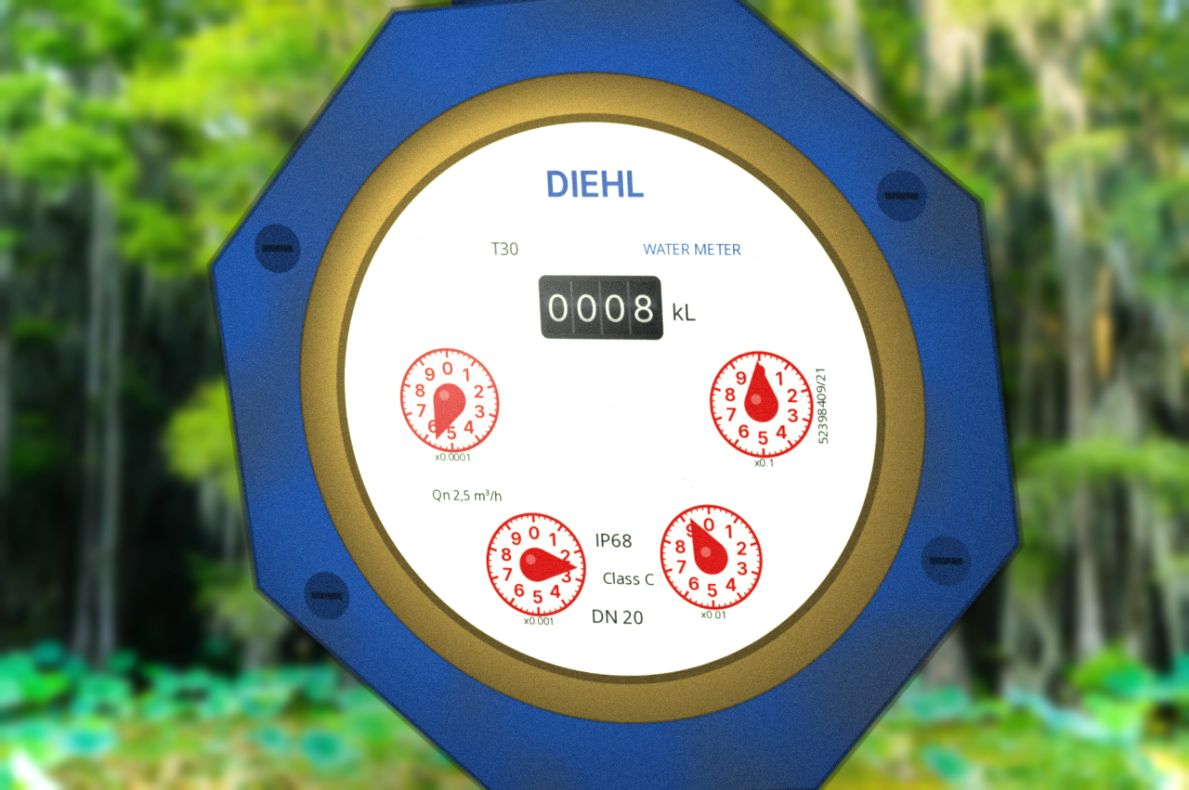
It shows 7.9925 kL
